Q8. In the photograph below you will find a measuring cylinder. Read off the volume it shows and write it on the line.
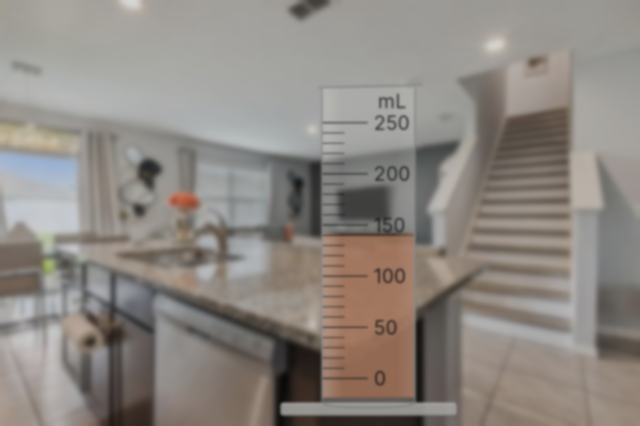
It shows 140 mL
